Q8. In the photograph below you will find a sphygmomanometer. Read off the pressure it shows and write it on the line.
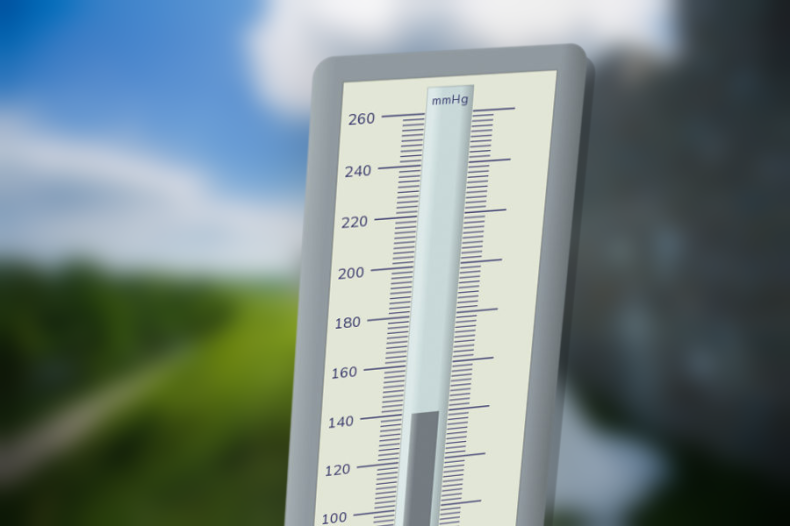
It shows 140 mmHg
